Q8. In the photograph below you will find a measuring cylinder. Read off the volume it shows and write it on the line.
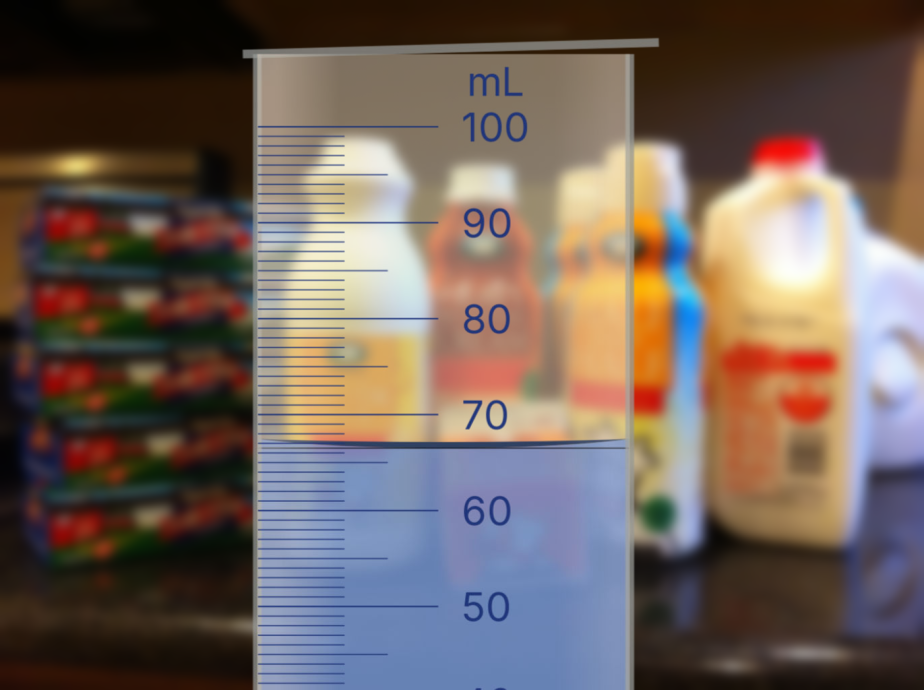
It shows 66.5 mL
